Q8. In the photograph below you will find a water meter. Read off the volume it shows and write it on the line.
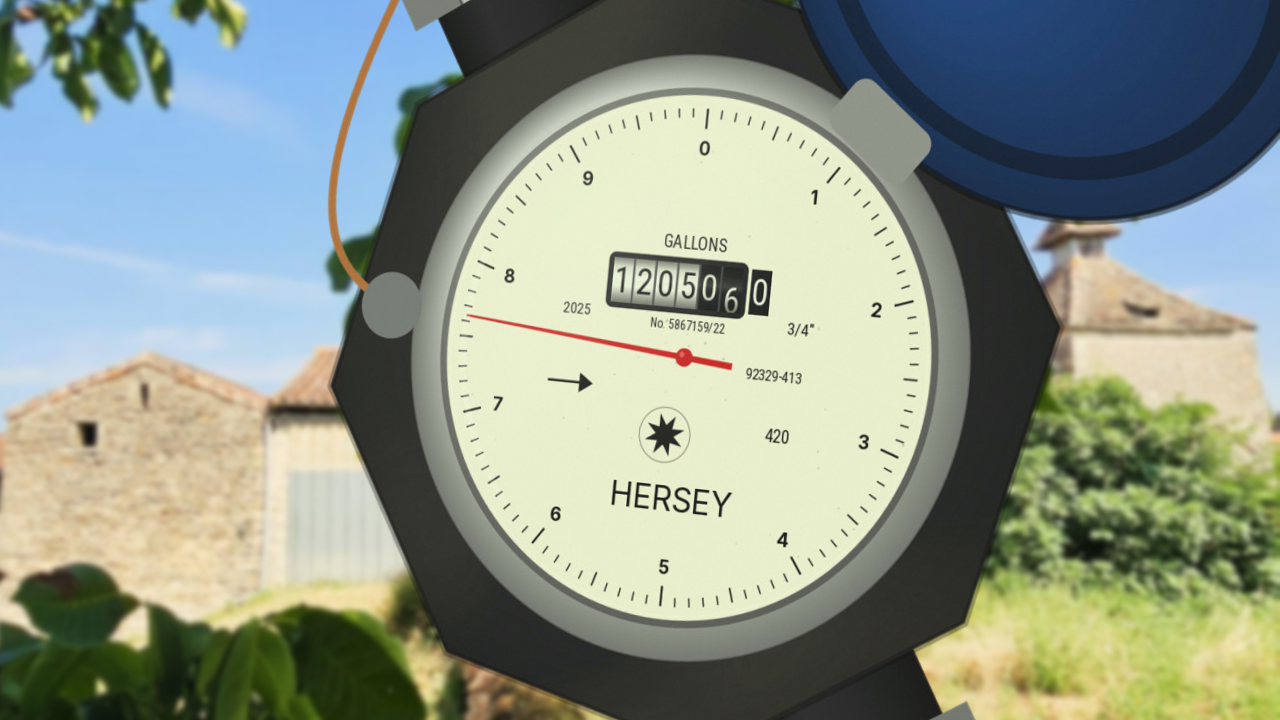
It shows 1205057.6 gal
